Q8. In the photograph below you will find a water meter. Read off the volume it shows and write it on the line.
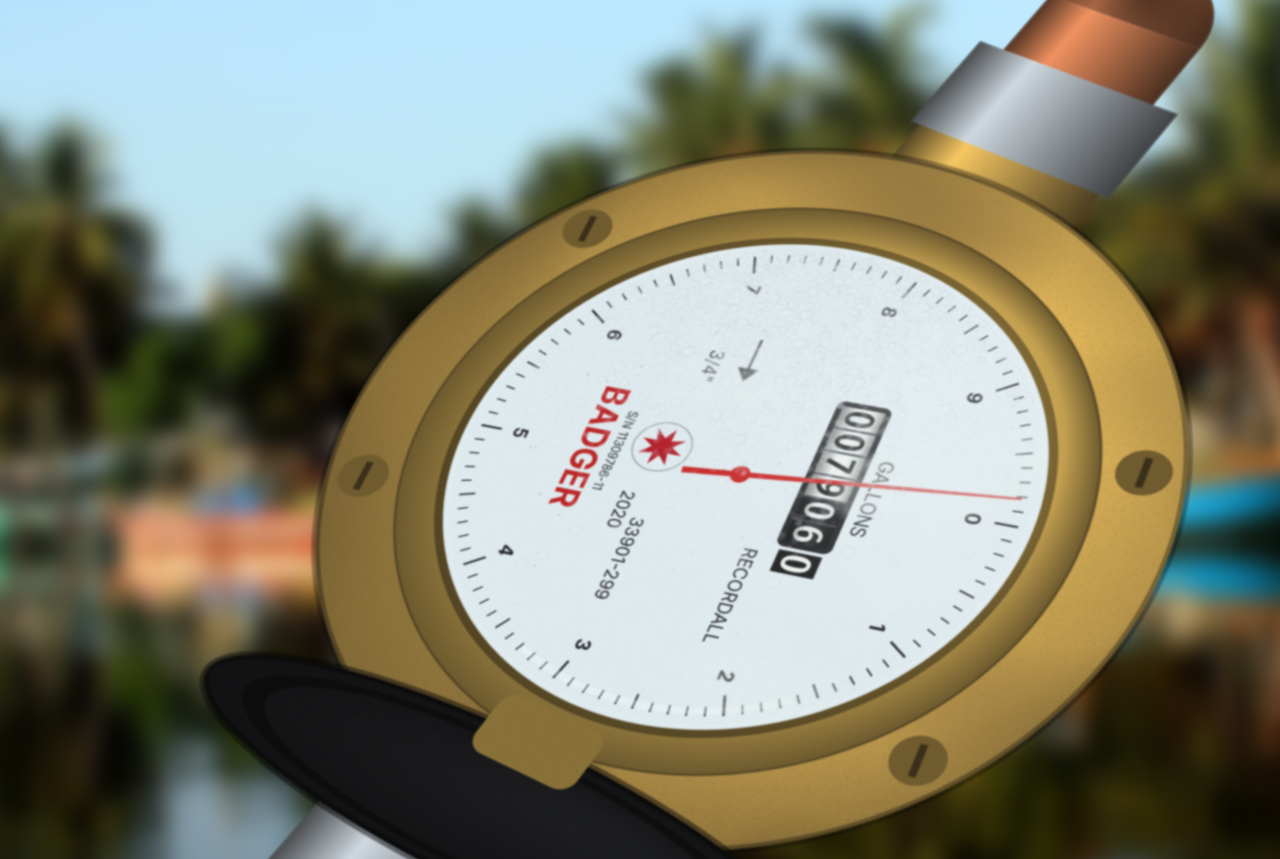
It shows 79059.8 gal
